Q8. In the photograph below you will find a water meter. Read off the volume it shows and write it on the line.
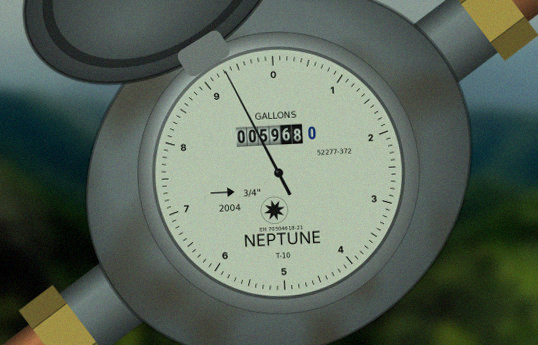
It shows 59679.3 gal
